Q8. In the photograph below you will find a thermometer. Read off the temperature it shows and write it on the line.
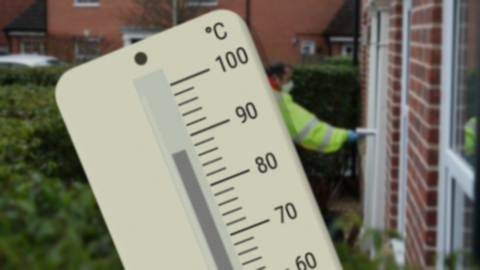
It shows 88 °C
